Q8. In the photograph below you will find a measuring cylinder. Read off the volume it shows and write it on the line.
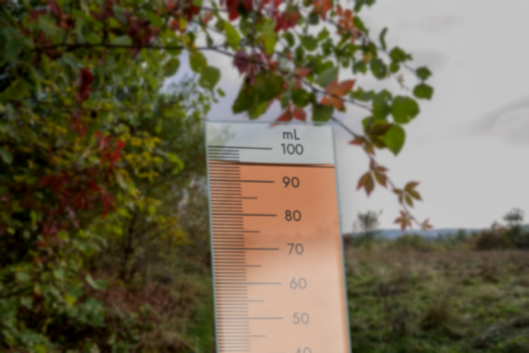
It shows 95 mL
